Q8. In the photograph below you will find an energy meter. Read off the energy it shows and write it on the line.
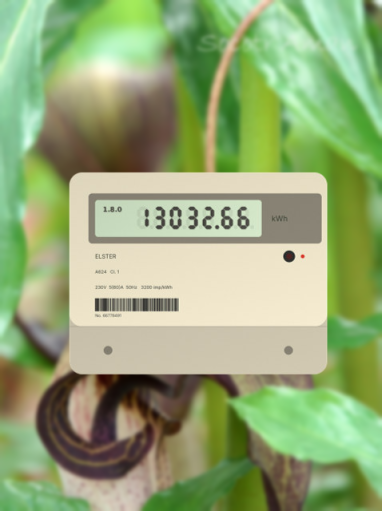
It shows 13032.66 kWh
